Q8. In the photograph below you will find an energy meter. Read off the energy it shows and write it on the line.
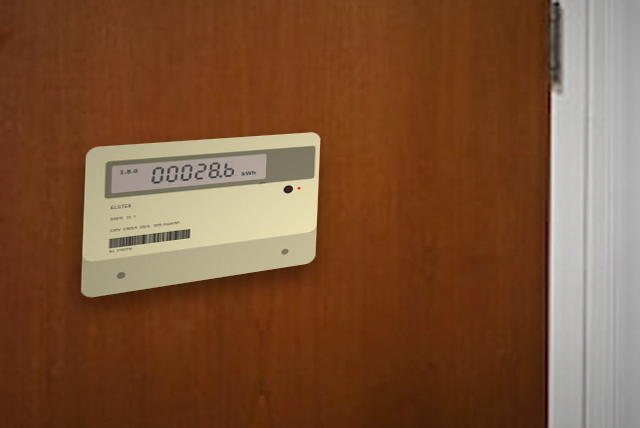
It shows 28.6 kWh
